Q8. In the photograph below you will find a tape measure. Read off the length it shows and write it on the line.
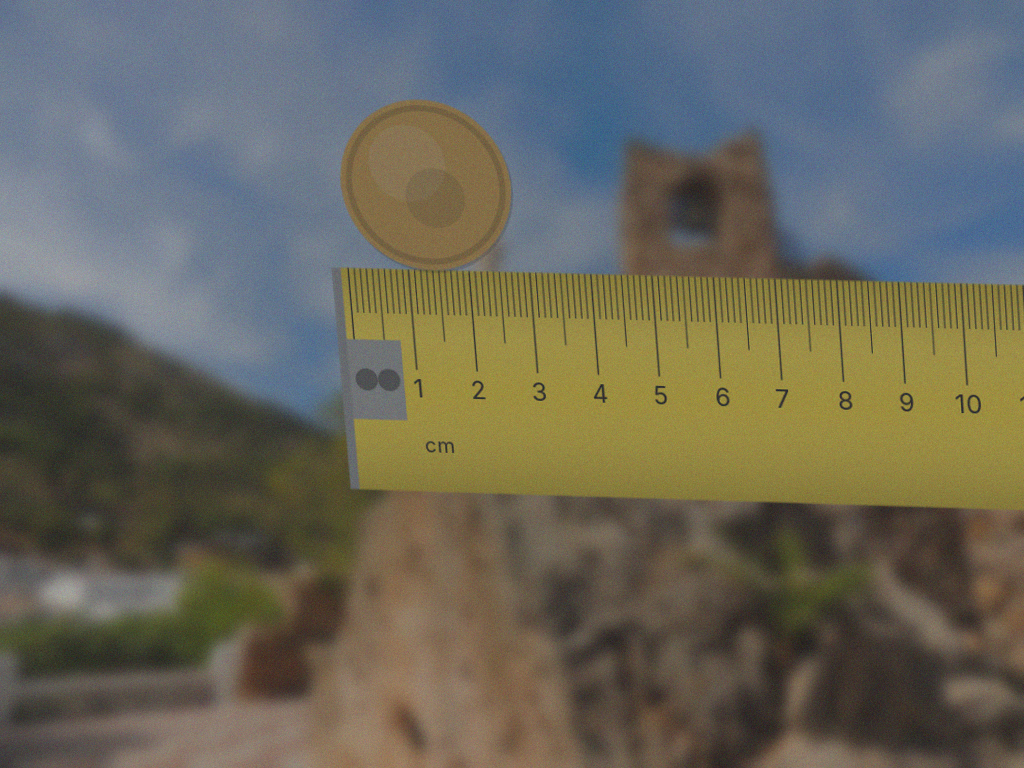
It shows 2.8 cm
